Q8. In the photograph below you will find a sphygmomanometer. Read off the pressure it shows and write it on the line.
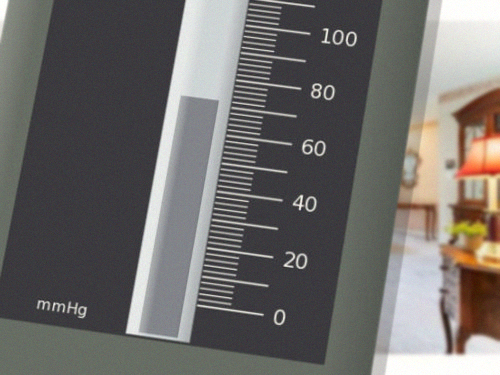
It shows 72 mmHg
